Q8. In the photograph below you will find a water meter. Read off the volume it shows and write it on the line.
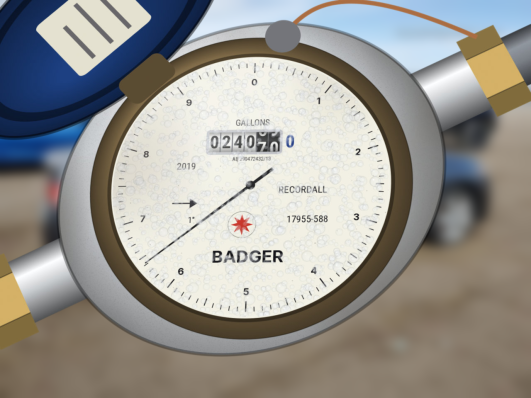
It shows 240696.4 gal
